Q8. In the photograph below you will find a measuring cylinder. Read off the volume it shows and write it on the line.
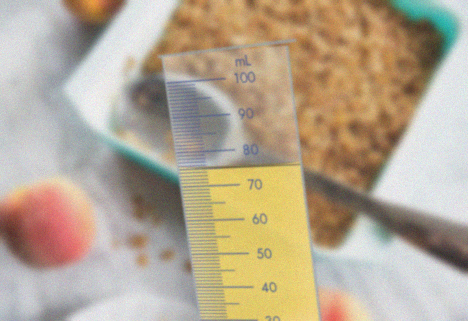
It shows 75 mL
